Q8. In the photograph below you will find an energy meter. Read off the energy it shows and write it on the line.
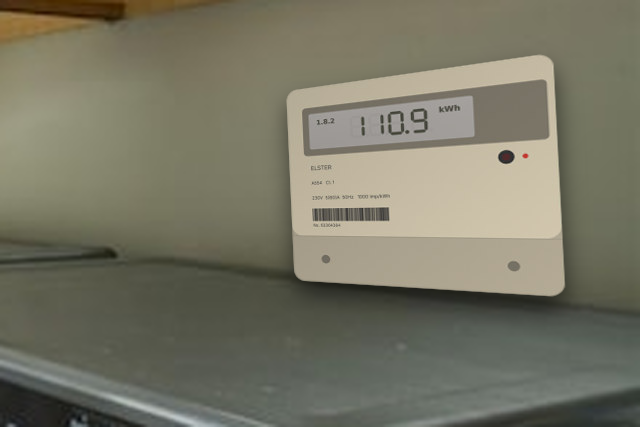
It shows 110.9 kWh
